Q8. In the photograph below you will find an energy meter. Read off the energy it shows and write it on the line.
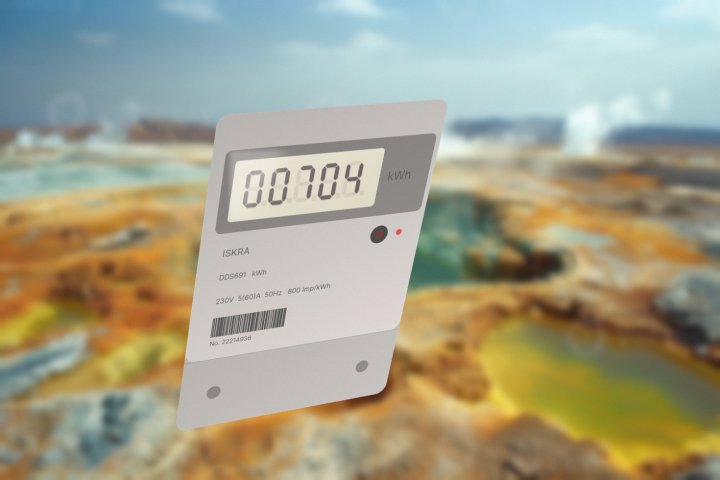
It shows 704 kWh
